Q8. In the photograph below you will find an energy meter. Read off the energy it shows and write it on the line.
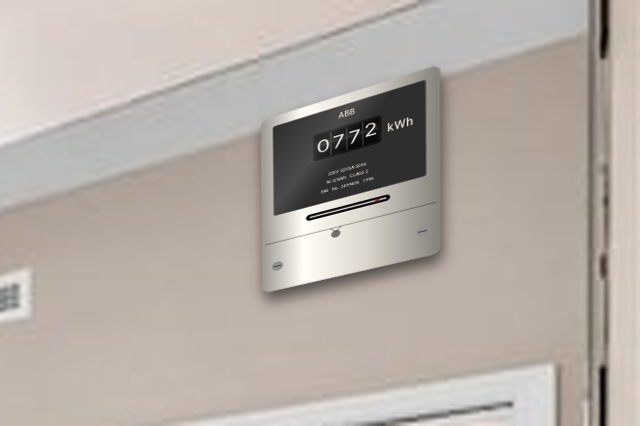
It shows 772 kWh
